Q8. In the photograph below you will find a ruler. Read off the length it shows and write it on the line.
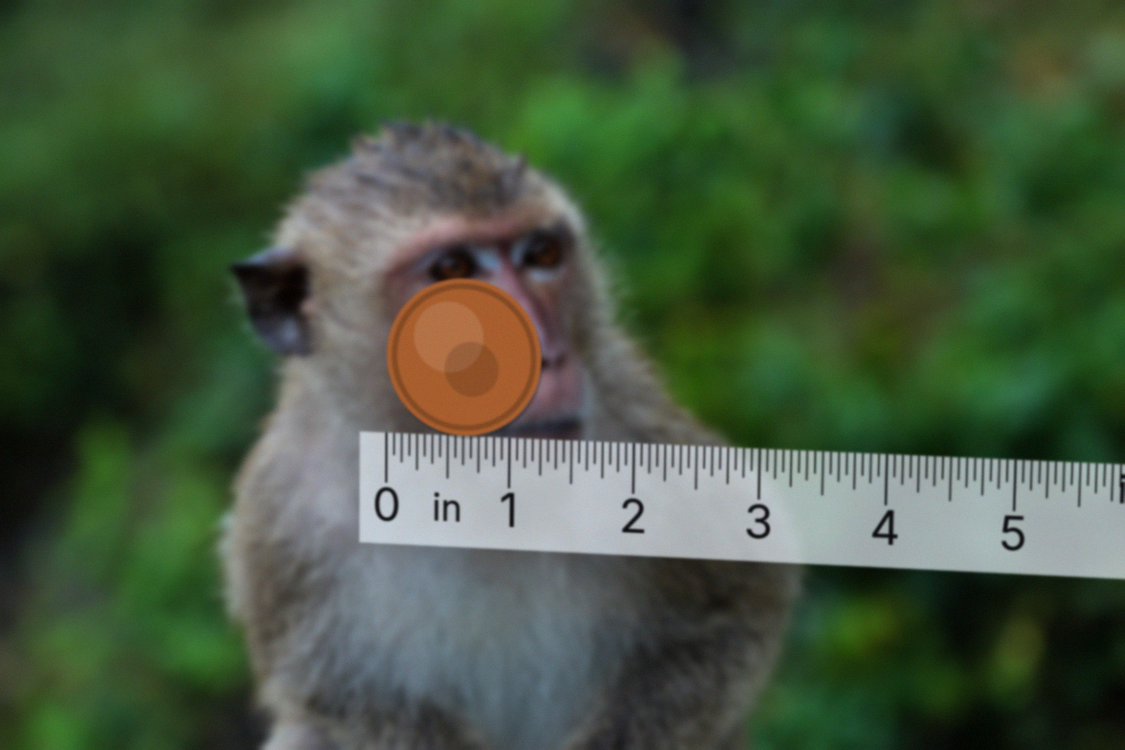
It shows 1.25 in
